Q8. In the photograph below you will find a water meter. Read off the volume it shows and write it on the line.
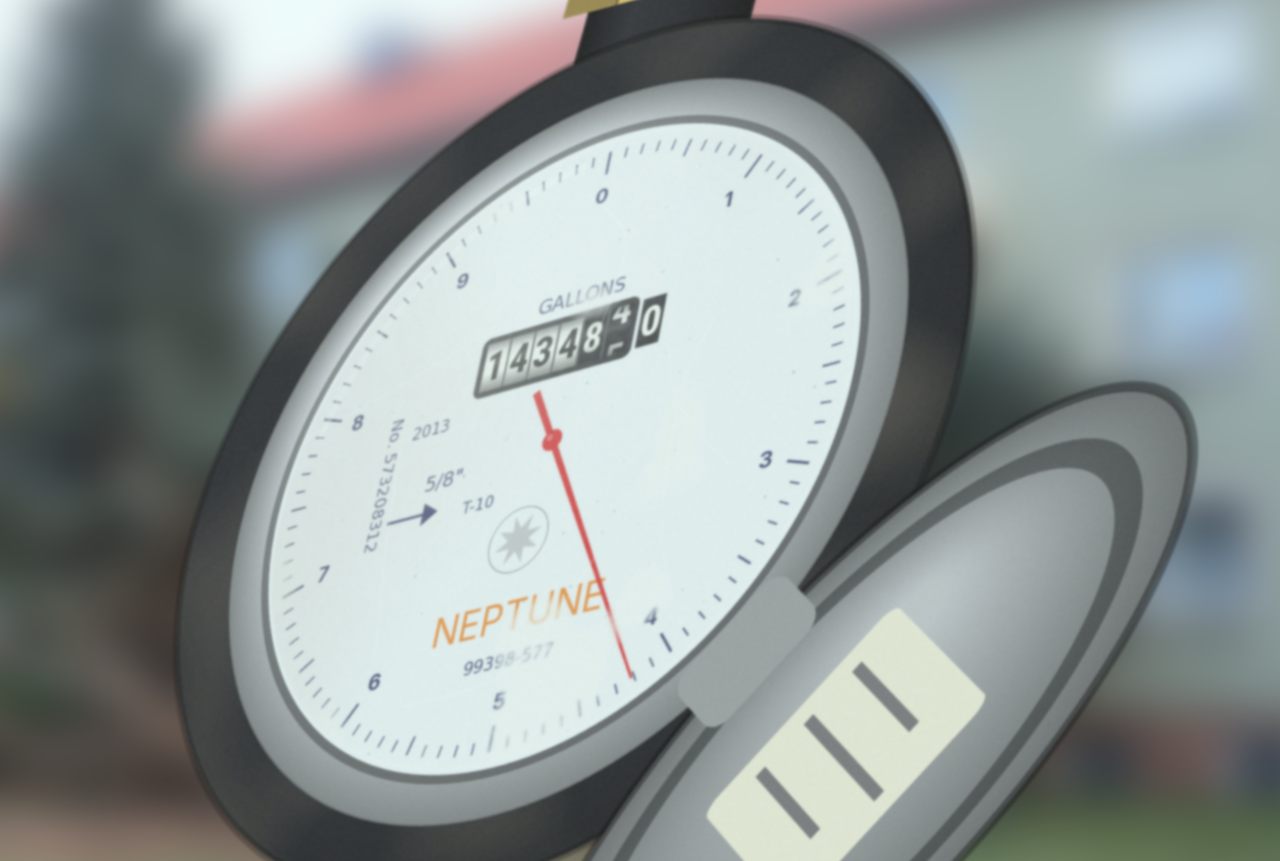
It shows 1434844.2 gal
